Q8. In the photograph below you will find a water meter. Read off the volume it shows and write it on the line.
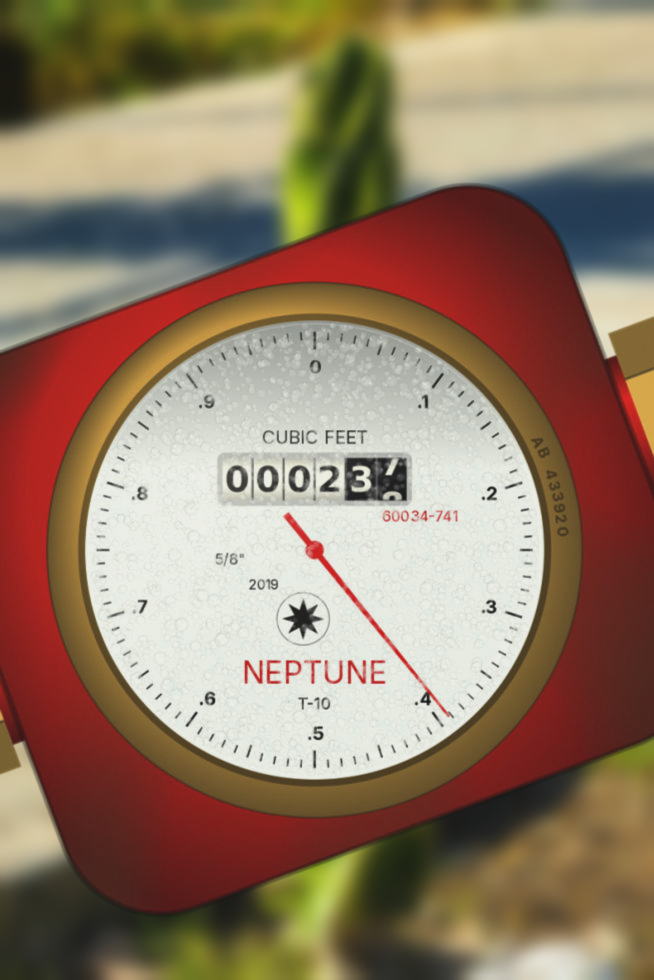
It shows 237.39 ft³
